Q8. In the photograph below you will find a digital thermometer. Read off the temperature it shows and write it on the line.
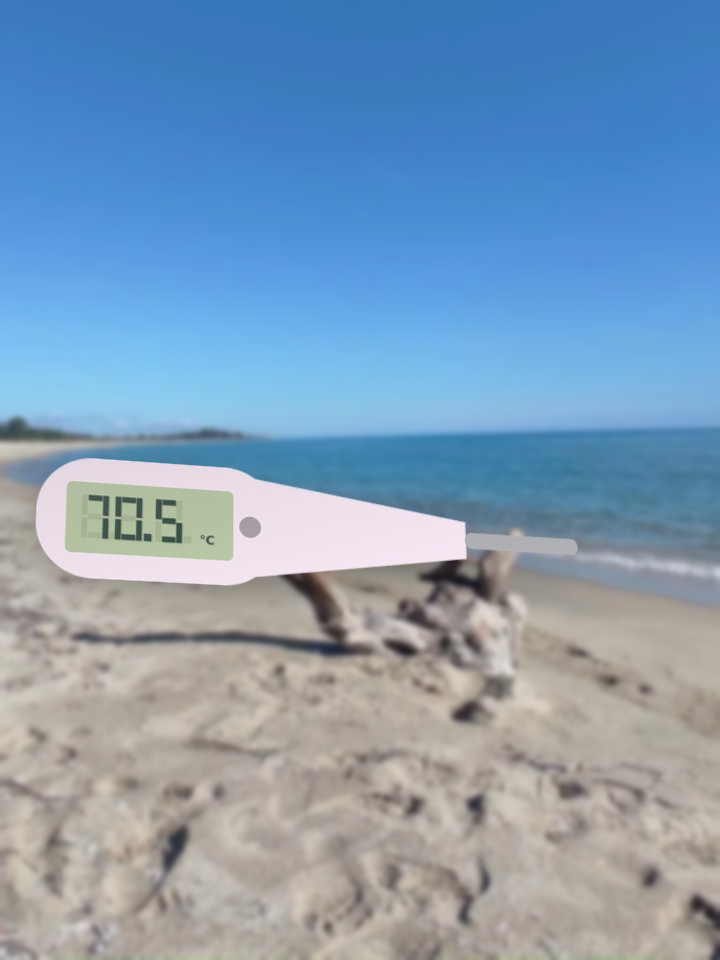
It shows 70.5 °C
